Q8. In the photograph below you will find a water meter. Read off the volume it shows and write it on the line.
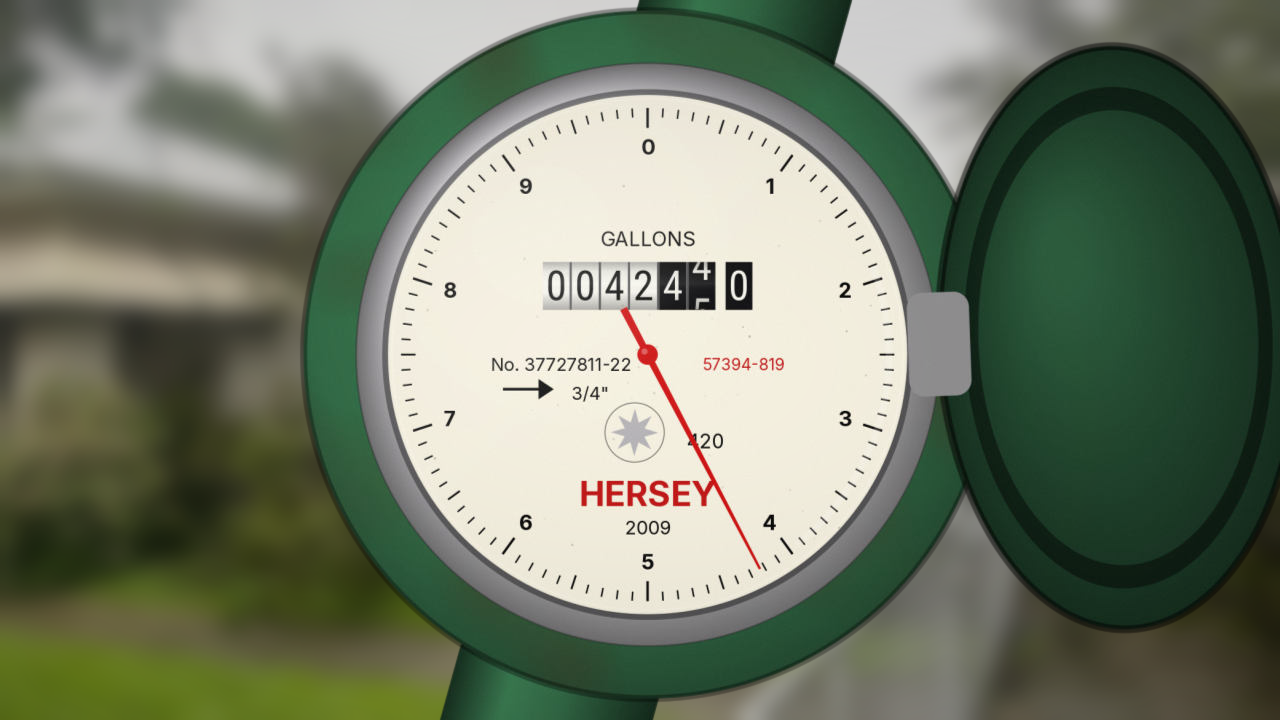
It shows 42444.2 gal
